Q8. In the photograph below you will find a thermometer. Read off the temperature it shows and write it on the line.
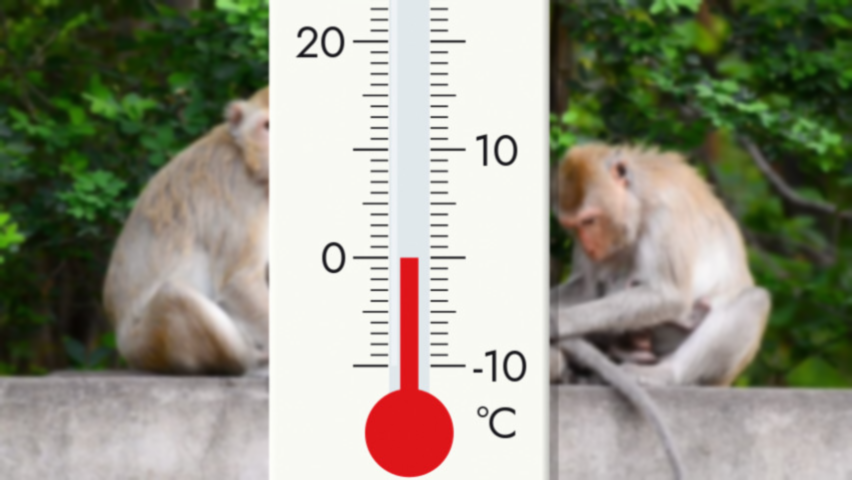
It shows 0 °C
